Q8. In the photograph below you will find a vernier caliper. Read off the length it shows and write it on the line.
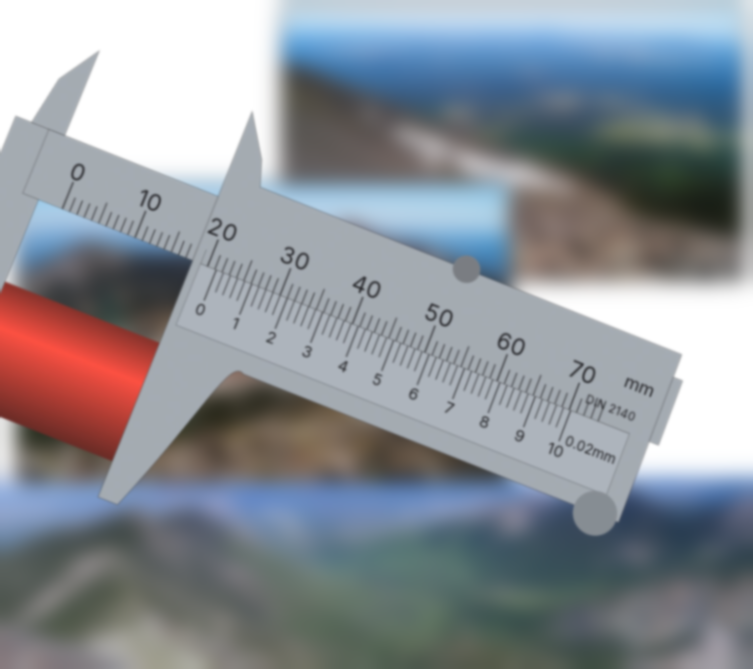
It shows 21.2 mm
